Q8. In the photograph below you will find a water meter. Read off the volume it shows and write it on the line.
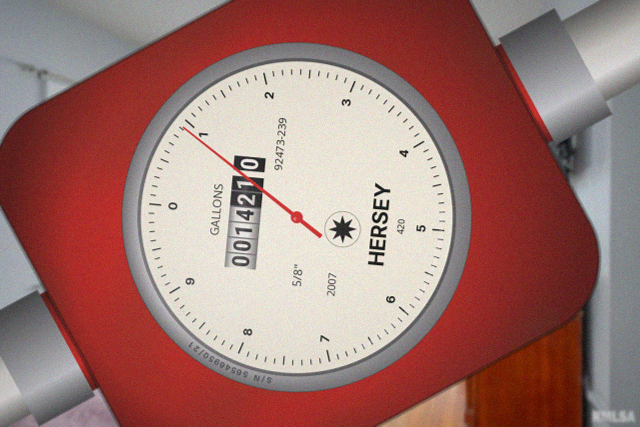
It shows 14210.9 gal
